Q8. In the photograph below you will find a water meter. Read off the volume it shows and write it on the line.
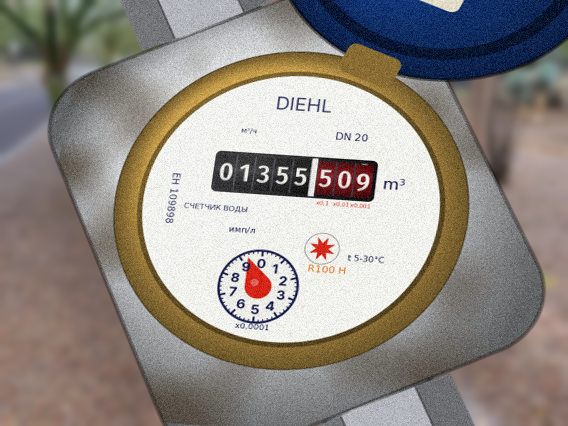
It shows 1355.5089 m³
